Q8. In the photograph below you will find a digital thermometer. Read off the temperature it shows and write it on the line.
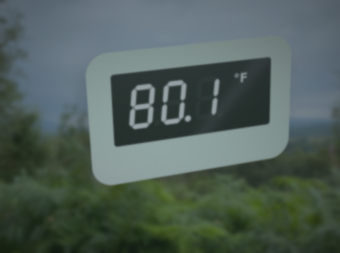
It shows 80.1 °F
